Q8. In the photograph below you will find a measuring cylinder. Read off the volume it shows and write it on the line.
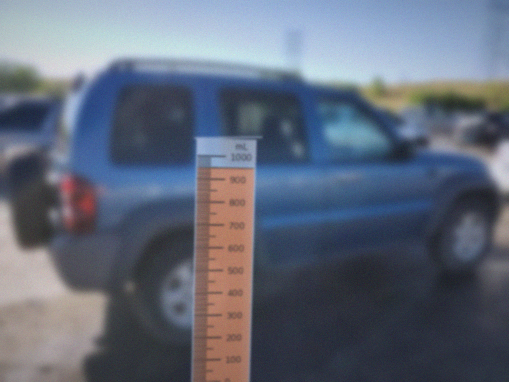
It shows 950 mL
